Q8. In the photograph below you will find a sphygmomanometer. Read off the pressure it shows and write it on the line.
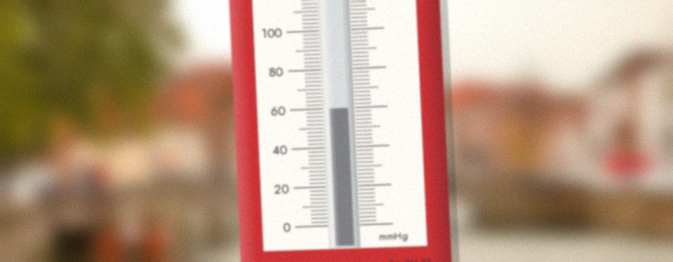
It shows 60 mmHg
